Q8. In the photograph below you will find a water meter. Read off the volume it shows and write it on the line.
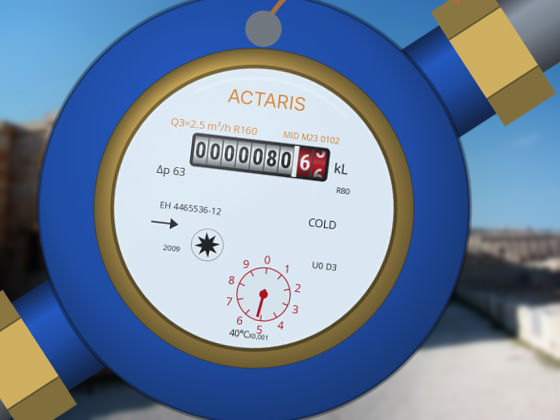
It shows 80.655 kL
